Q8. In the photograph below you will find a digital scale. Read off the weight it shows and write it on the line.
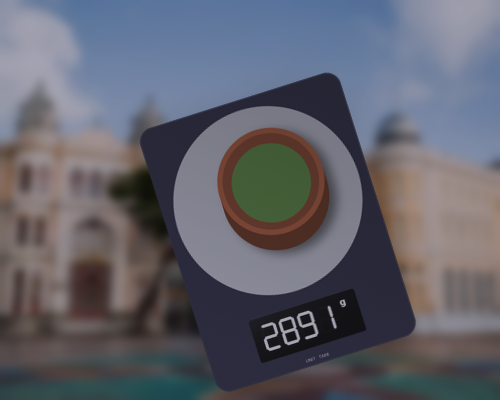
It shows 2891 g
